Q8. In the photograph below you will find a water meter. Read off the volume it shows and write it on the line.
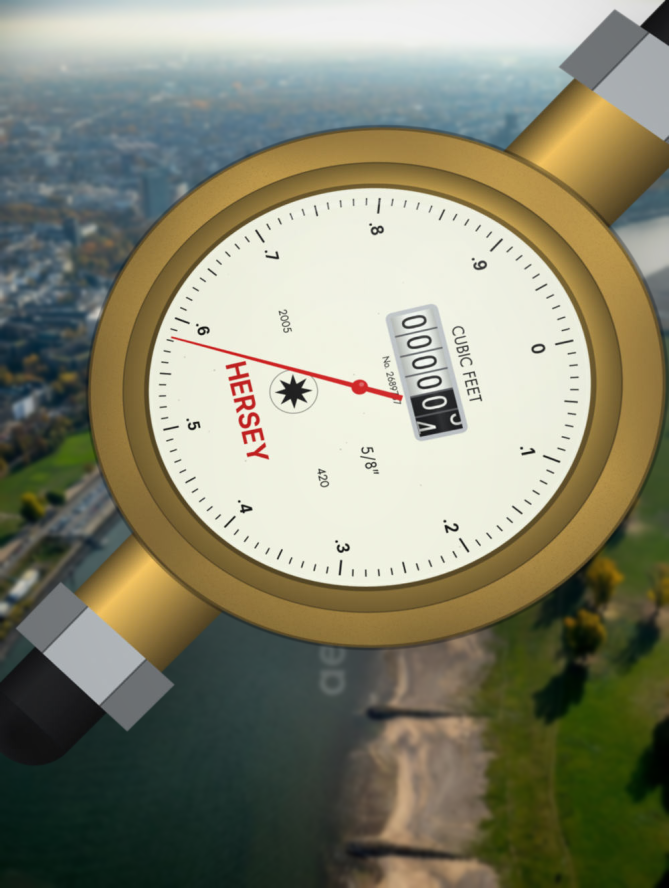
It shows 3.58 ft³
